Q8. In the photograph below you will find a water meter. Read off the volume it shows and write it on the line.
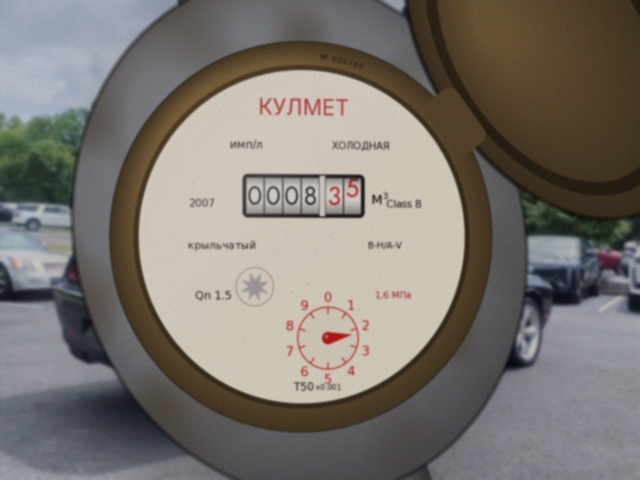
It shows 8.352 m³
